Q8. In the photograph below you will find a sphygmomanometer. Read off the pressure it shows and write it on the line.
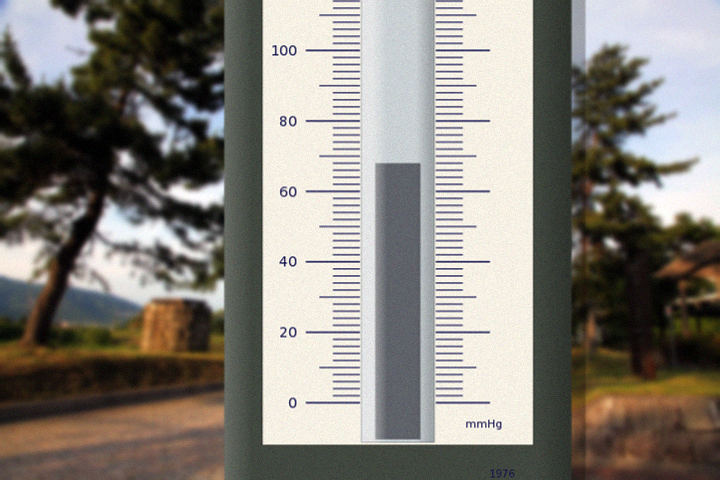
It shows 68 mmHg
